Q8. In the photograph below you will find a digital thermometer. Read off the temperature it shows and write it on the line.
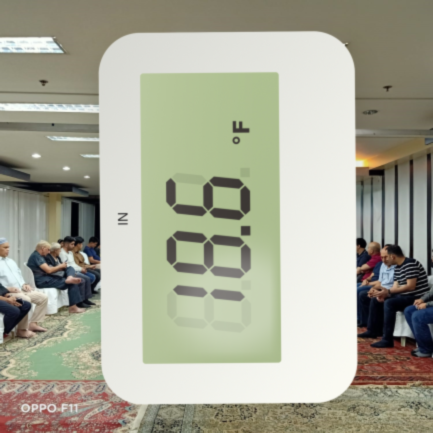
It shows 18.6 °F
